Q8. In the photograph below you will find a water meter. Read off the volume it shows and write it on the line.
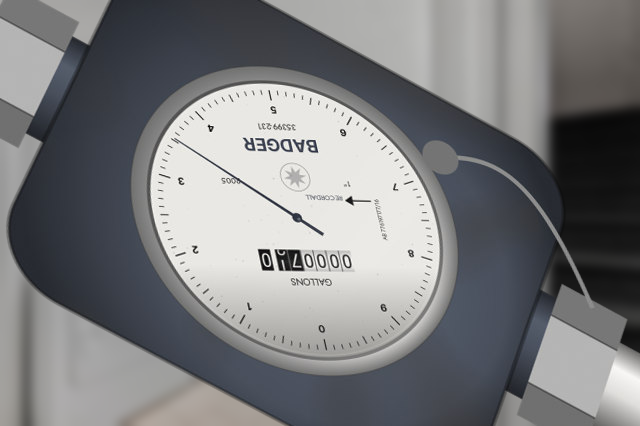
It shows 713.5 gal
